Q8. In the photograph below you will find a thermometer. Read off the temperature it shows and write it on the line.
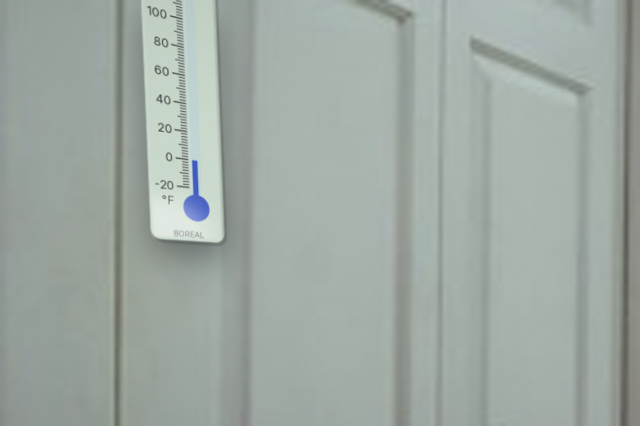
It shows 0 °F
